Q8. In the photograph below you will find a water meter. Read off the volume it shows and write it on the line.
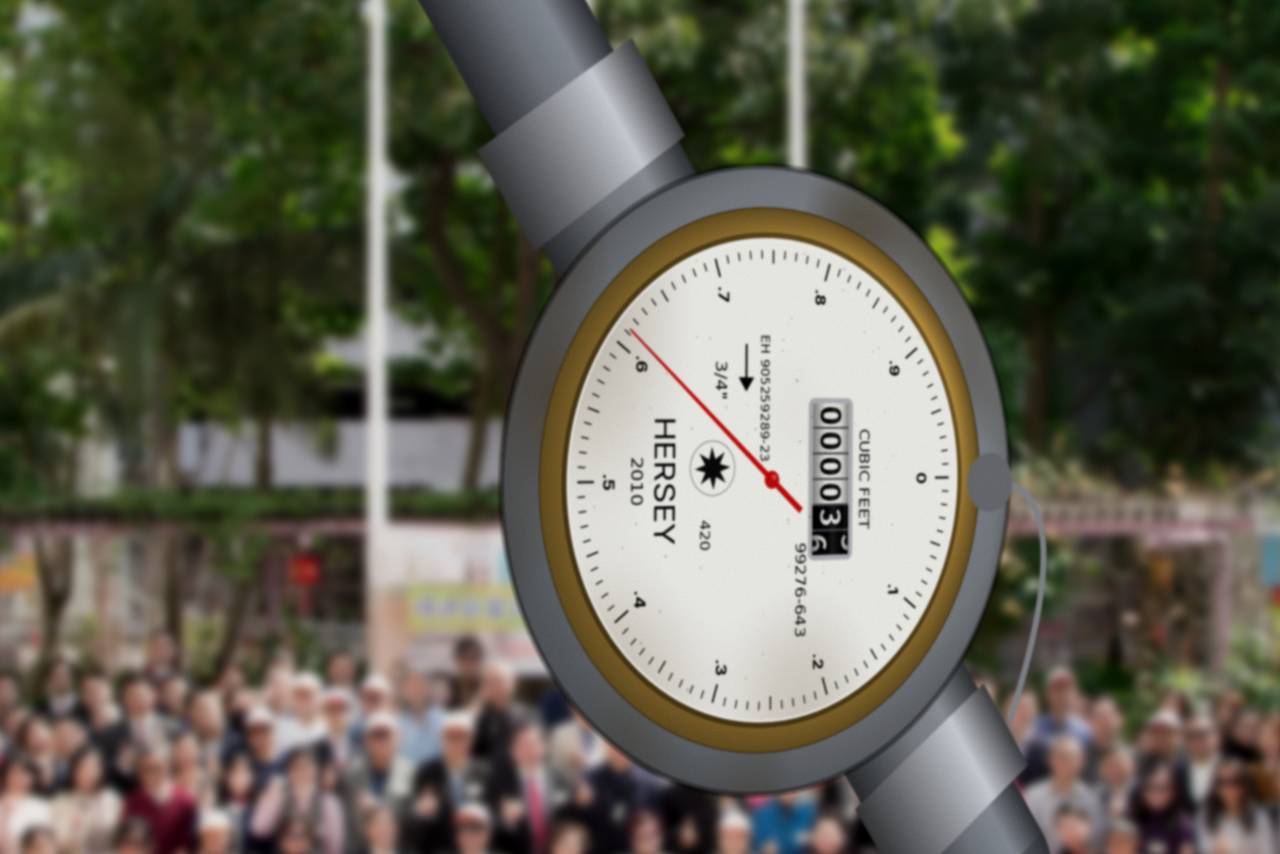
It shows 35.61 ft³
